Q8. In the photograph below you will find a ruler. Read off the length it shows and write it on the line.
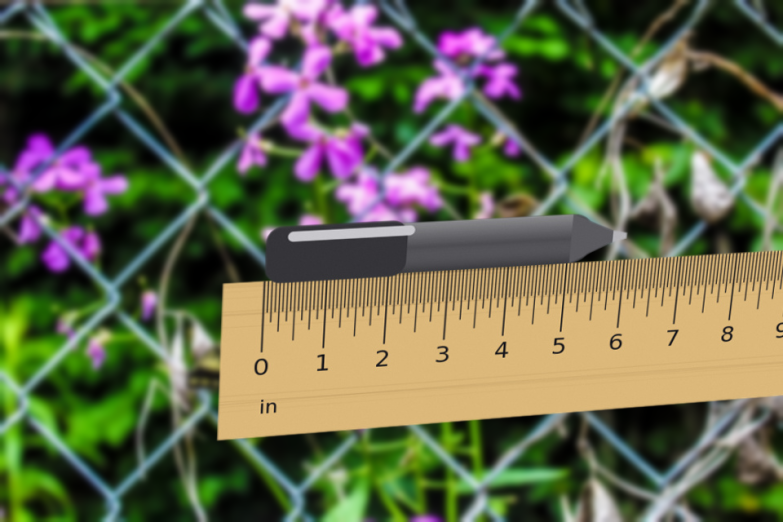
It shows 6 in
